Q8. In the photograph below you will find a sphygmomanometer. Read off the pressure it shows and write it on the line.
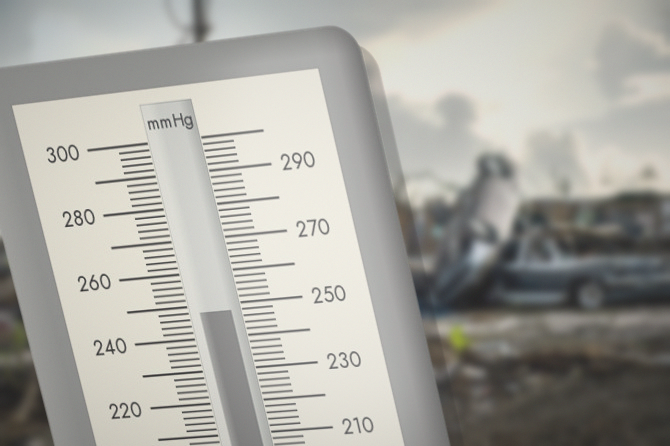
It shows 248 mmHg
